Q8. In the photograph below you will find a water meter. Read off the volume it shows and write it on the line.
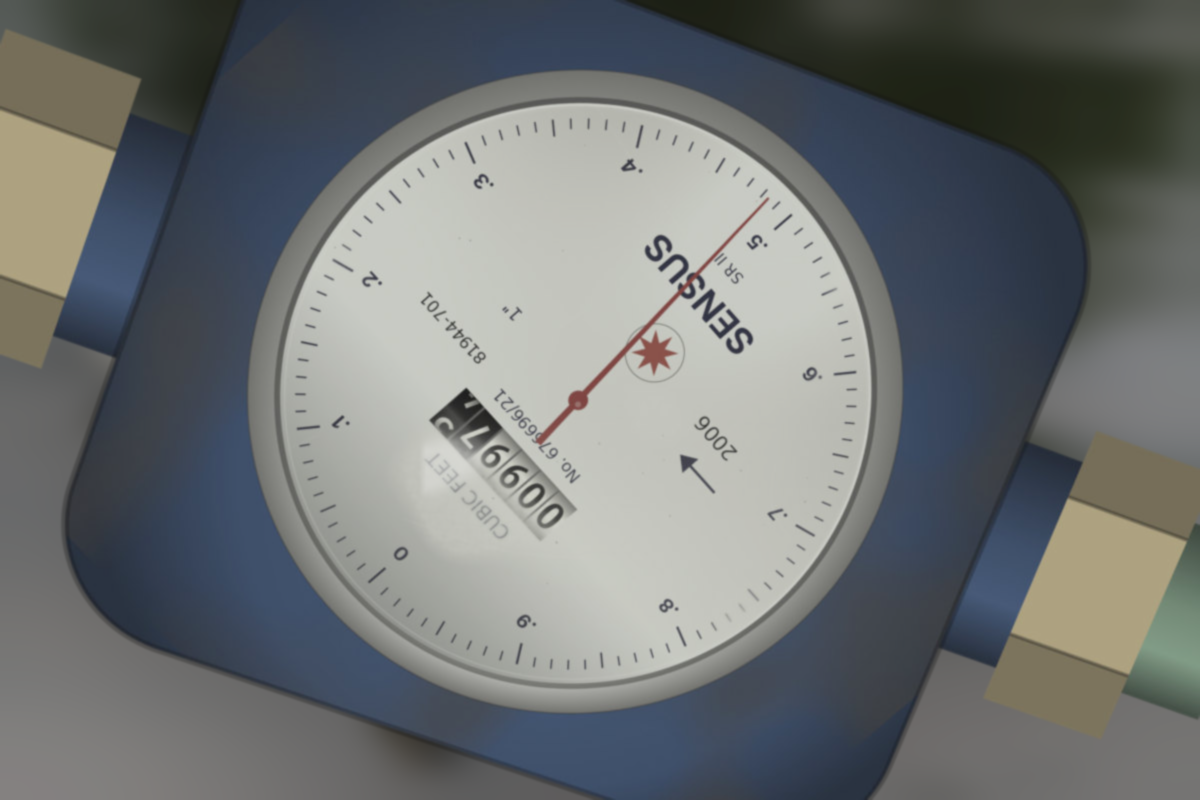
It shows 9973.48 ft³
